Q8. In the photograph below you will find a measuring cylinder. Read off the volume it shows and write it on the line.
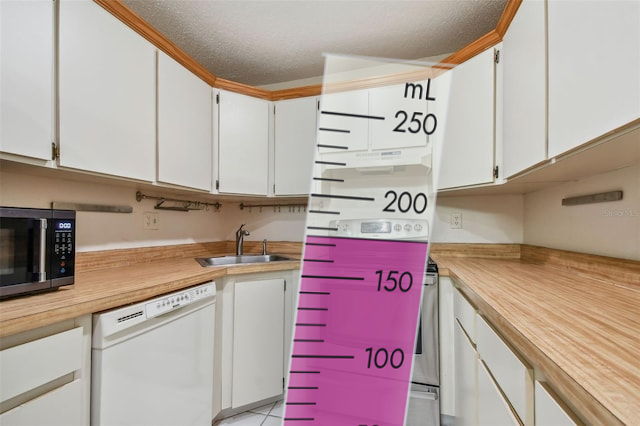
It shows 175 mL
